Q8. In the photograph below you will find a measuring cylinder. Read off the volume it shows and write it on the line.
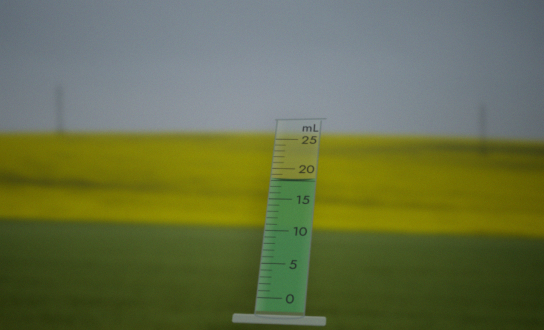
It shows 18 mL
